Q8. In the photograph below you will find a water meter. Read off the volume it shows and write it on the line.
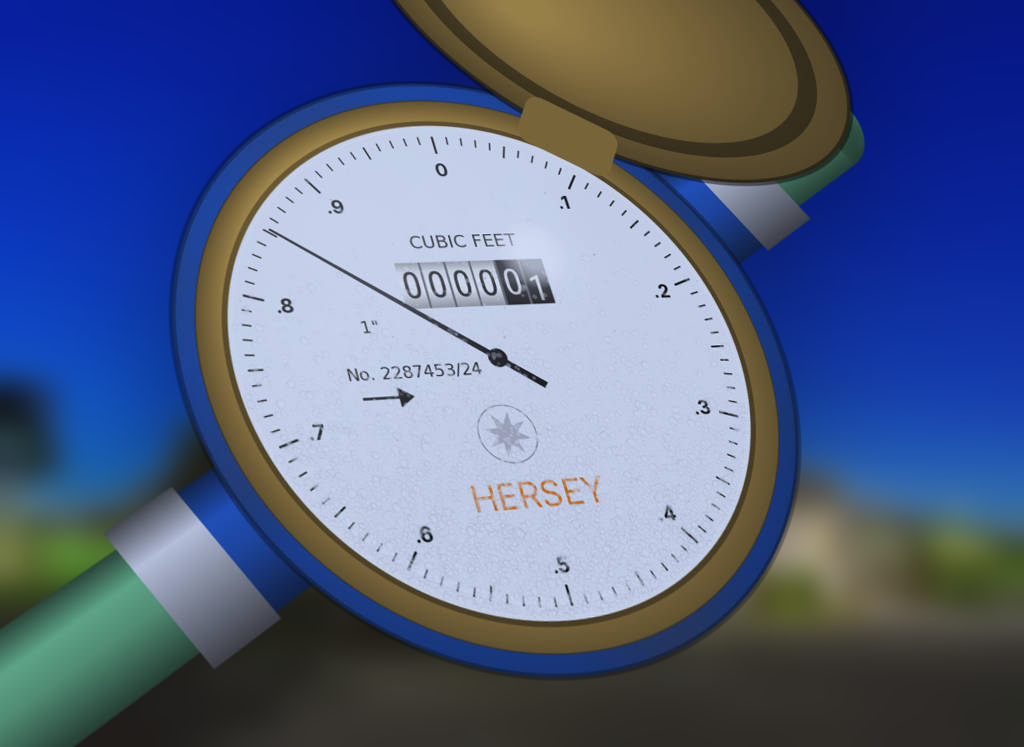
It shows 0.85 ft³
